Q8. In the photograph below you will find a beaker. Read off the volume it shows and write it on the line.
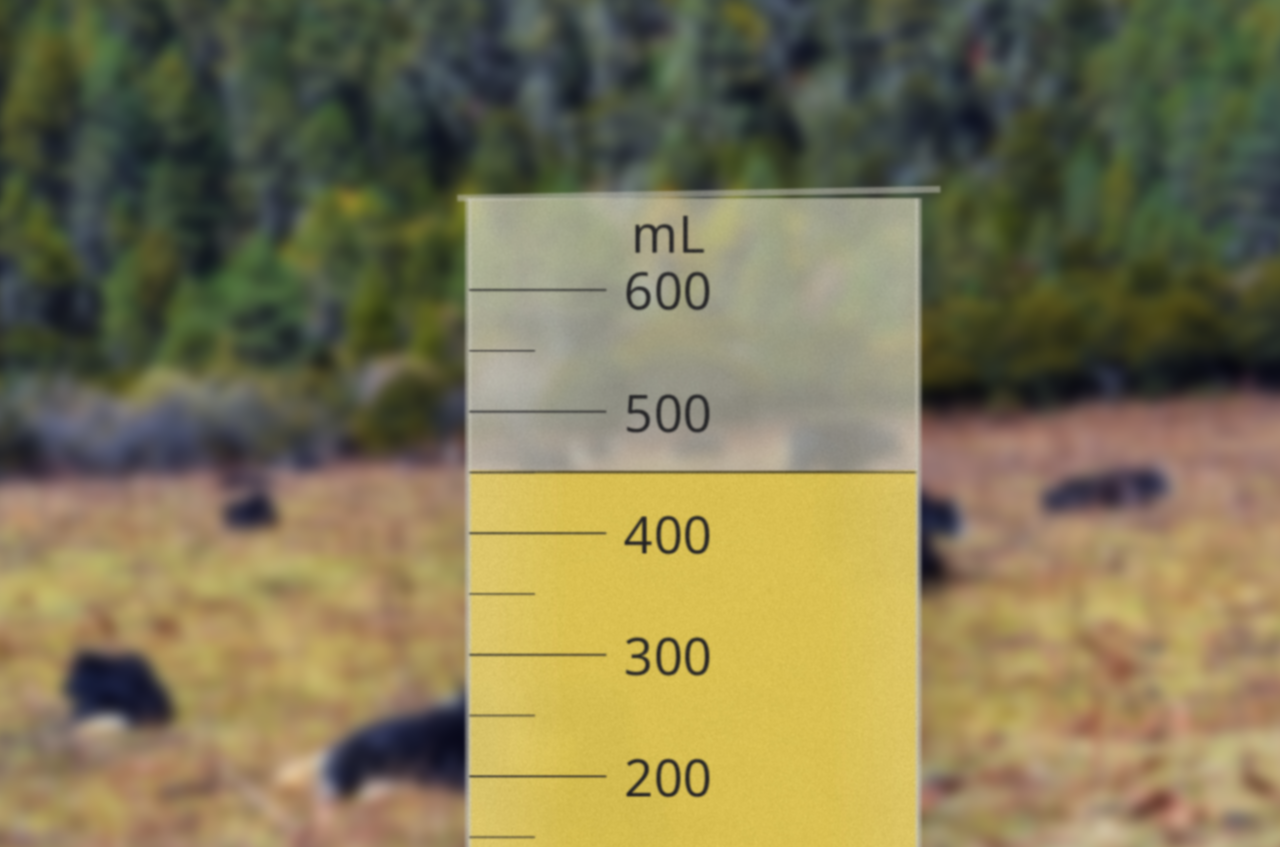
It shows 450 mL
